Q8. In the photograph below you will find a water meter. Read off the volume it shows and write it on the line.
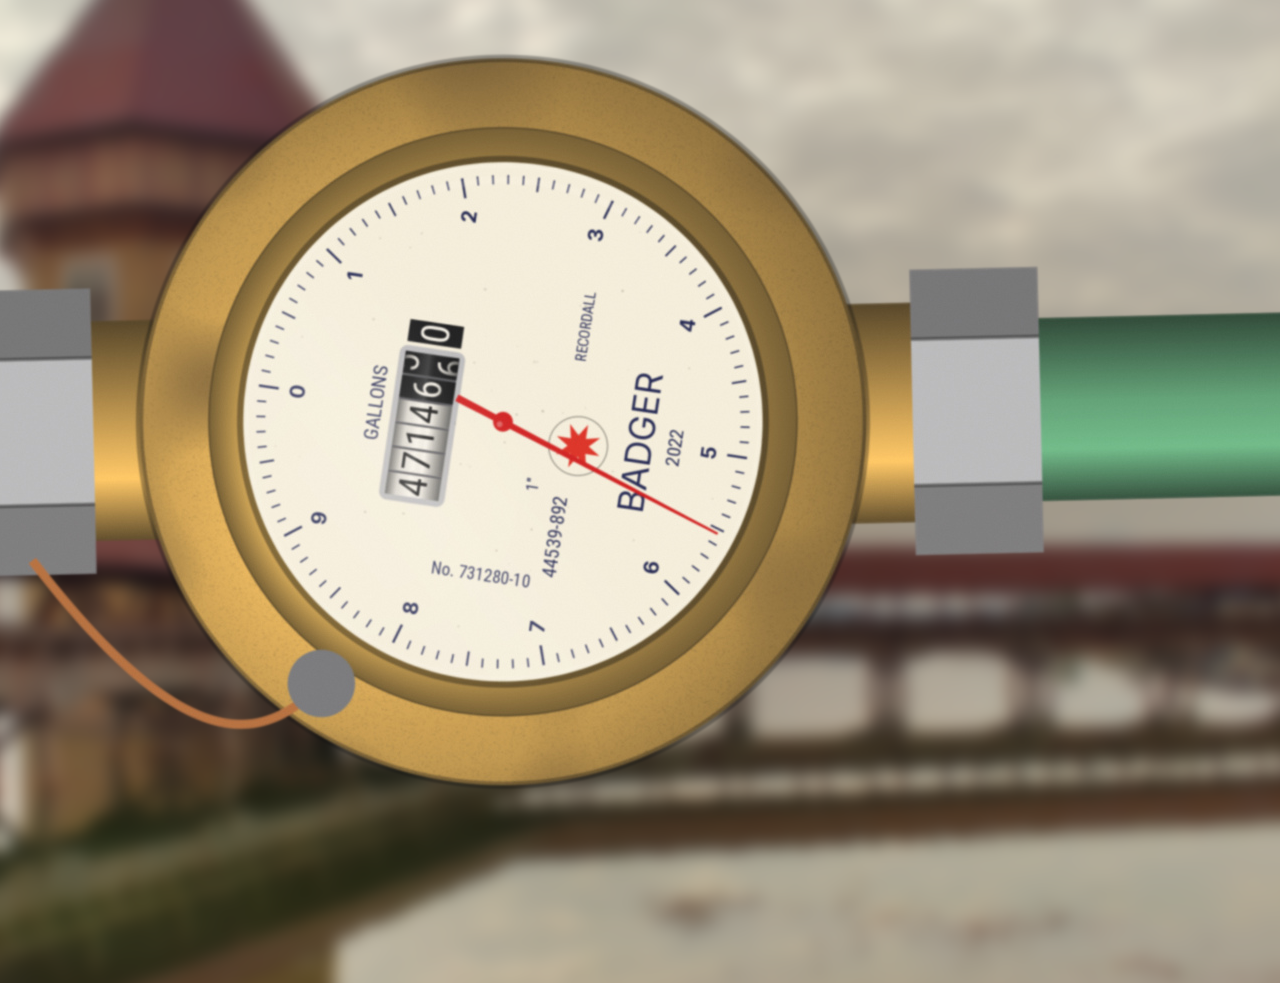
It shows 4714655.5 gal
